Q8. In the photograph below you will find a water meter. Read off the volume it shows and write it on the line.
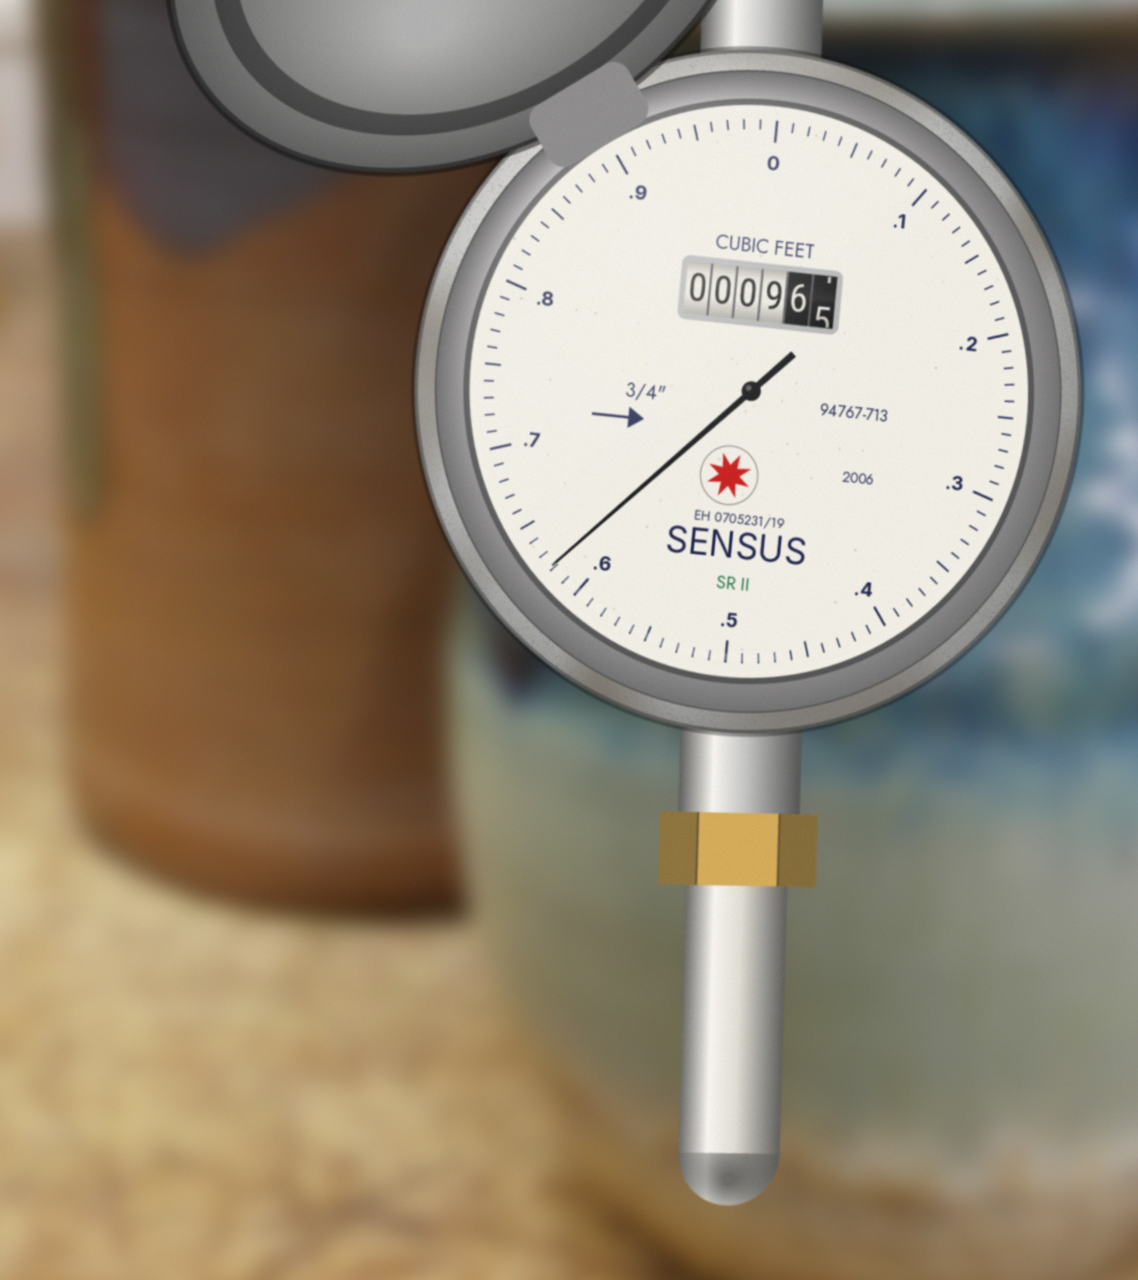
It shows 964.62 ft³
